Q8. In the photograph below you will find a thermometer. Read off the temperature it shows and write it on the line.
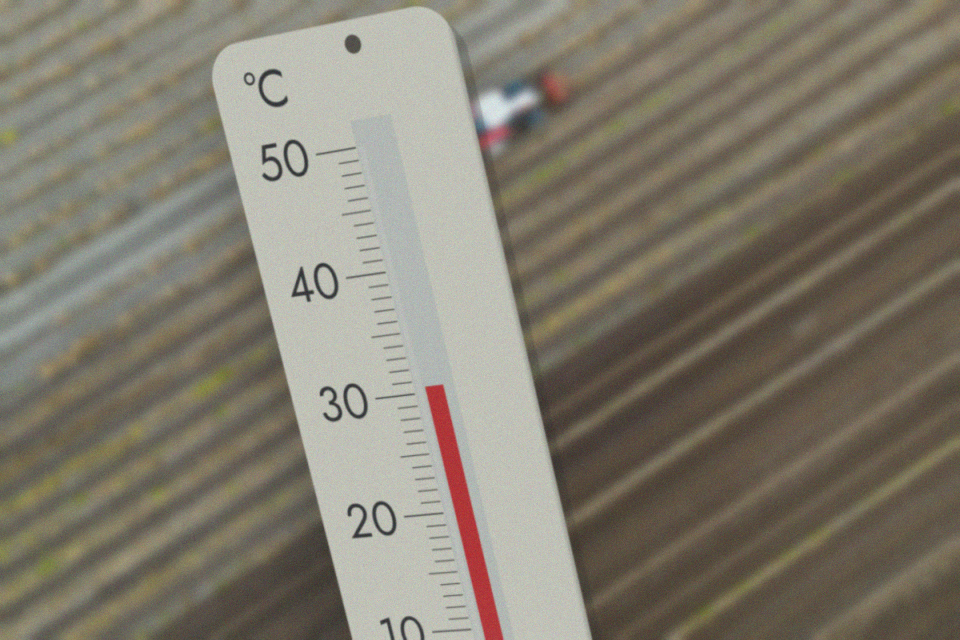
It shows 30.5 °C
